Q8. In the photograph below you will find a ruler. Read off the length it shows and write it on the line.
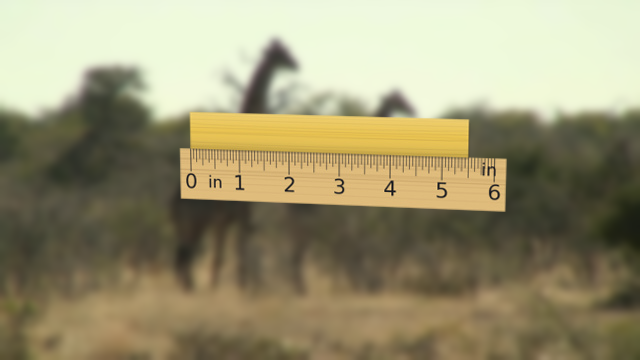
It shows 5.5 in
